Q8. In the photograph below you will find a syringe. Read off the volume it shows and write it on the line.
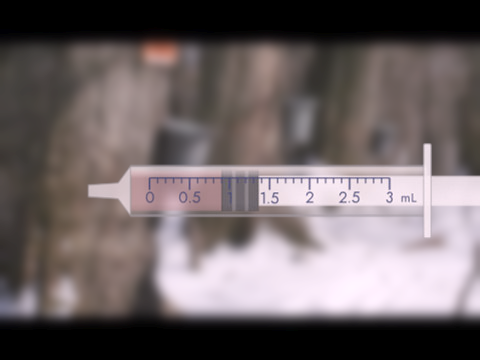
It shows 0.9 mL
